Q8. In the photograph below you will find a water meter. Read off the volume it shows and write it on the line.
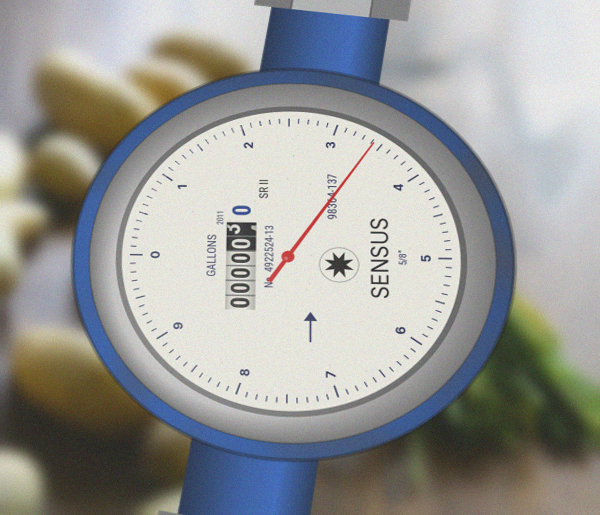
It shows 33.4 gal
